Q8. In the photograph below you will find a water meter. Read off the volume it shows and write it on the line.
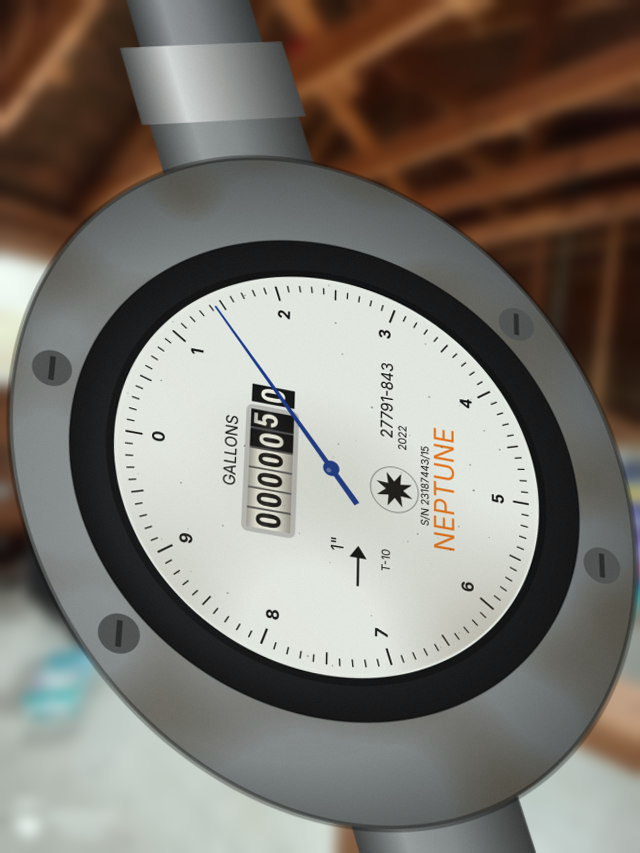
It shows 51.4 gal
